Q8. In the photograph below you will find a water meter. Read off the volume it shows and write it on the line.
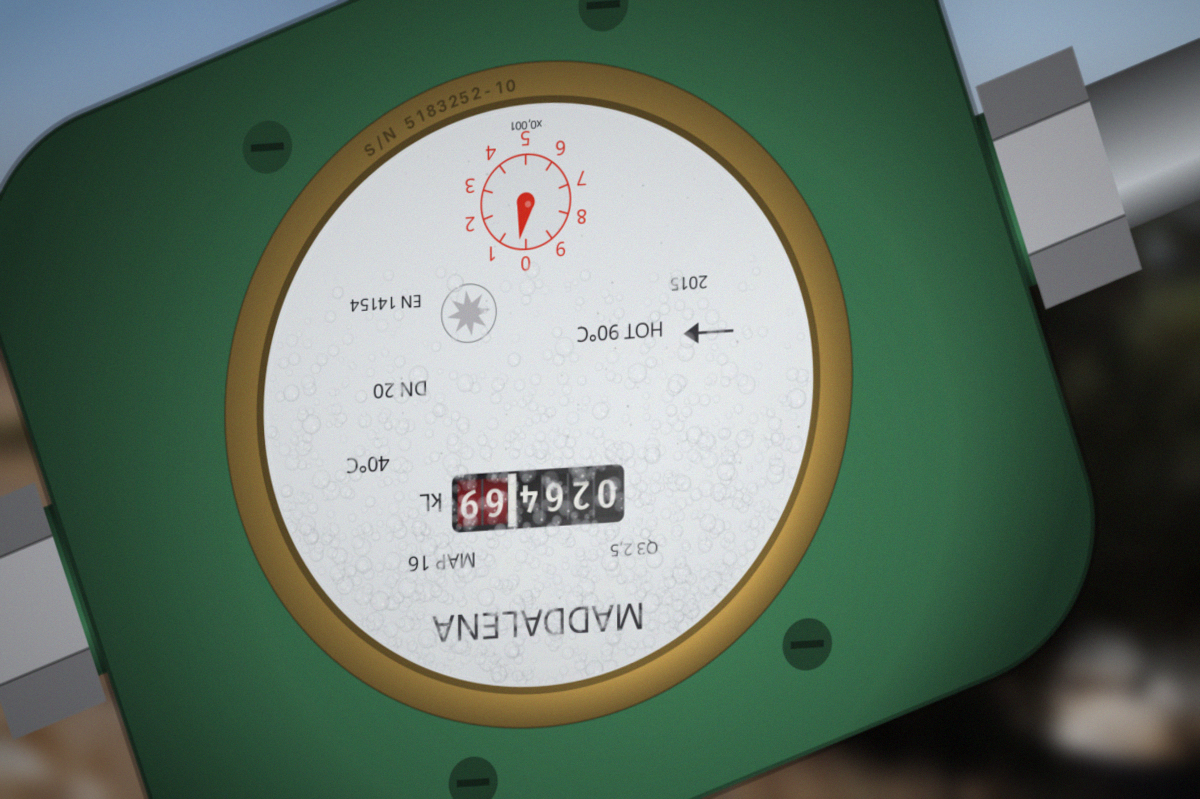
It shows 264.690 kL
